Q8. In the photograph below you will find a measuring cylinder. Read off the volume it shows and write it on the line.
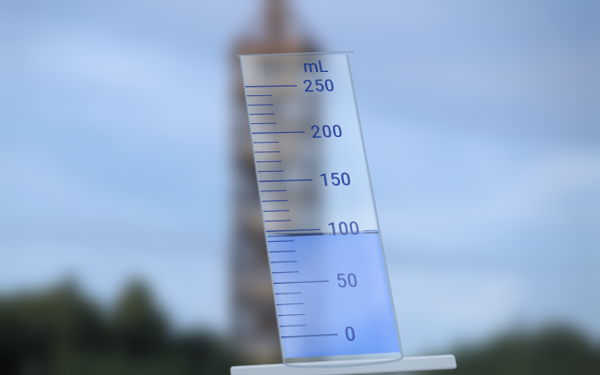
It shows 95 mL
